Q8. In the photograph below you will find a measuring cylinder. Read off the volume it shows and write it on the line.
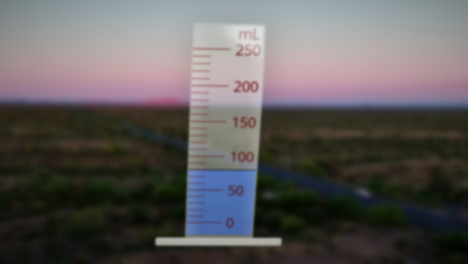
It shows 80 mL
